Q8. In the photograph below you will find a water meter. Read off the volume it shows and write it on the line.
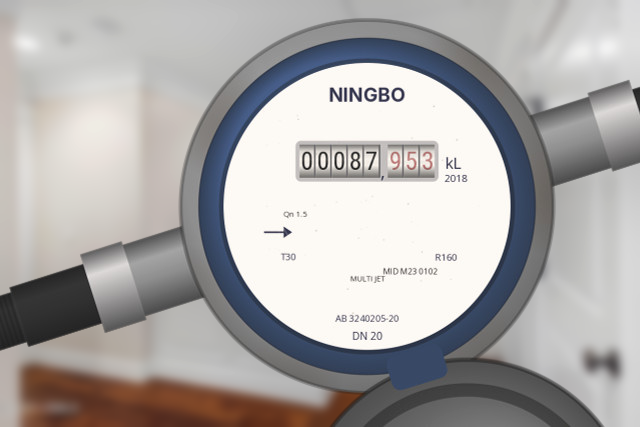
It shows 87.953 kL
